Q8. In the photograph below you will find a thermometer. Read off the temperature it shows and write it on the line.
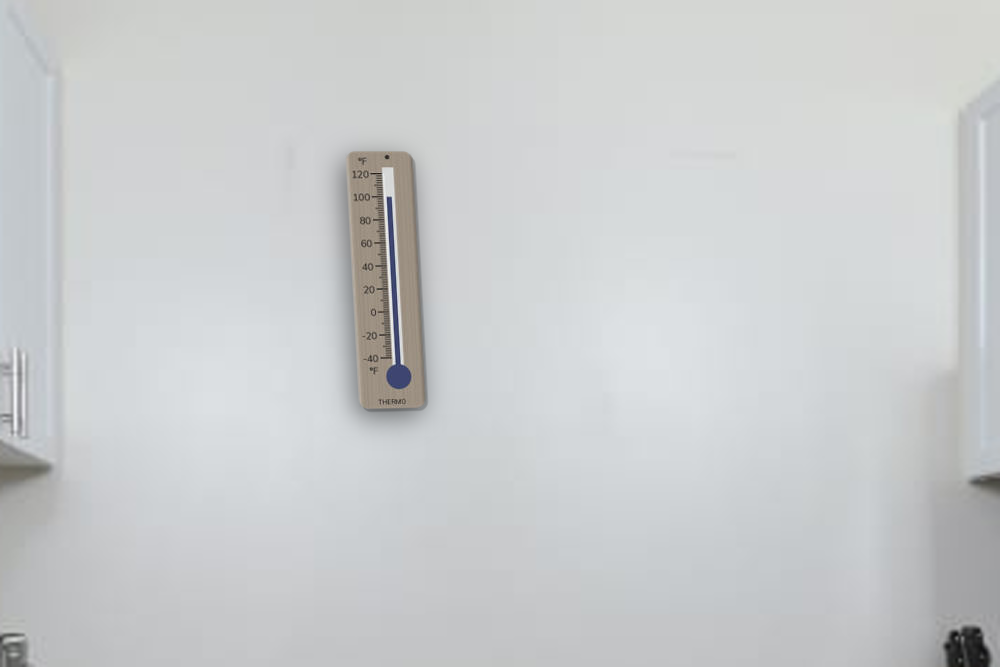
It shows 100 °F
